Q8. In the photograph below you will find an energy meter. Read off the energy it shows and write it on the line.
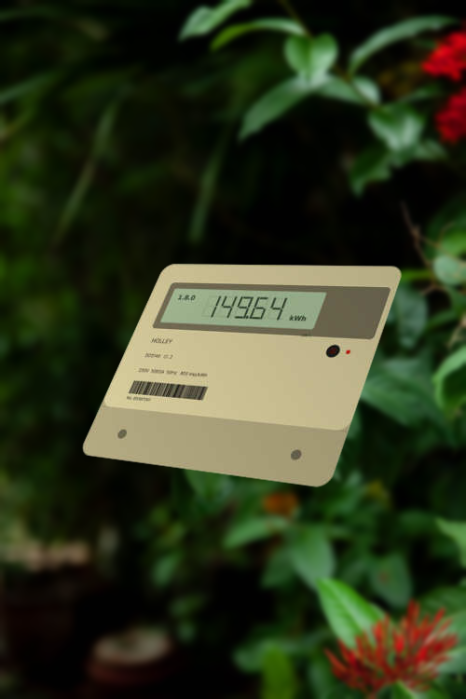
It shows 149.64 kWh
